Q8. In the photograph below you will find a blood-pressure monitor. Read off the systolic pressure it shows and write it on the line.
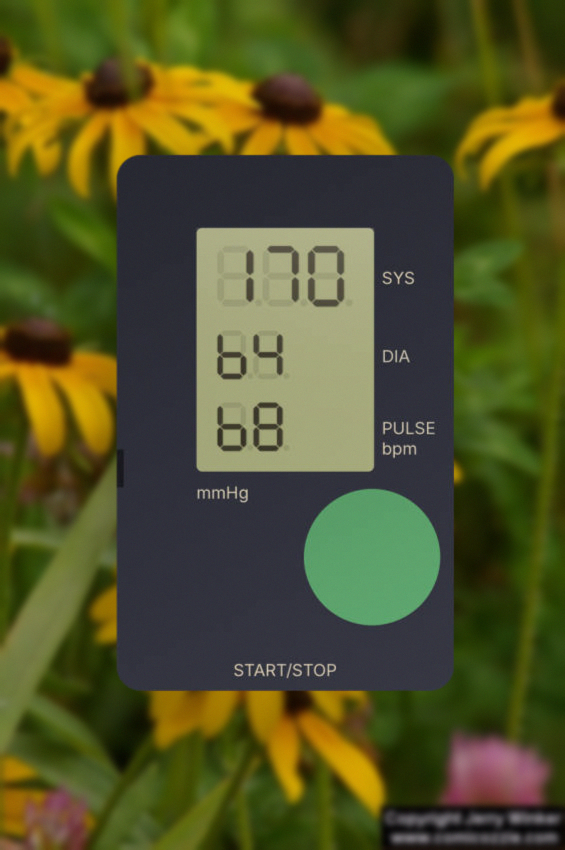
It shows 170 mmHg
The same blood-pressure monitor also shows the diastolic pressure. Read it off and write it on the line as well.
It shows 64 mmHg
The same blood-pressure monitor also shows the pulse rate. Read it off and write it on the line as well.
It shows 68 bpm
